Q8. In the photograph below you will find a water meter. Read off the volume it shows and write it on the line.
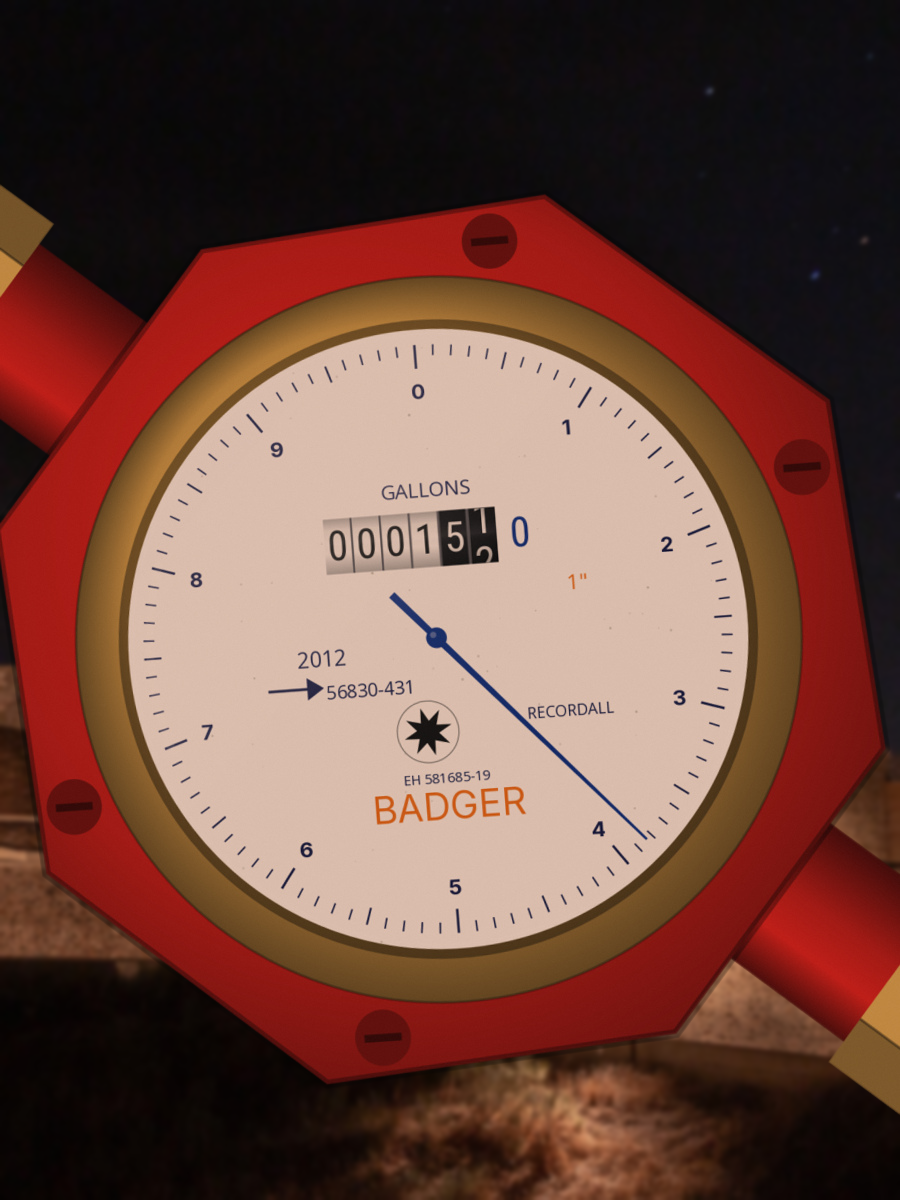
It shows 1513.8 gal
